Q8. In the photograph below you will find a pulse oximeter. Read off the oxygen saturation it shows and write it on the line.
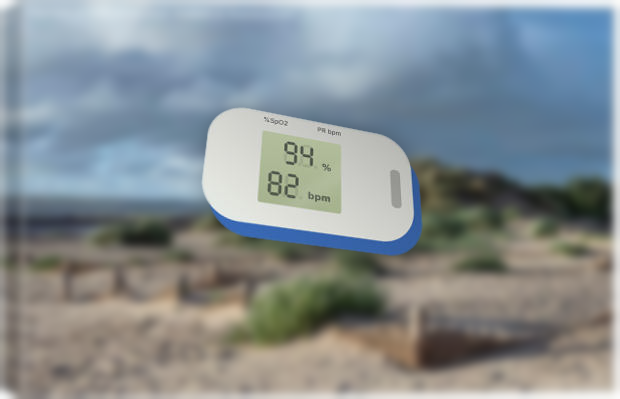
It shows 94 %
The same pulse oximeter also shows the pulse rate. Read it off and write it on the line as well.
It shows 82 bpm
